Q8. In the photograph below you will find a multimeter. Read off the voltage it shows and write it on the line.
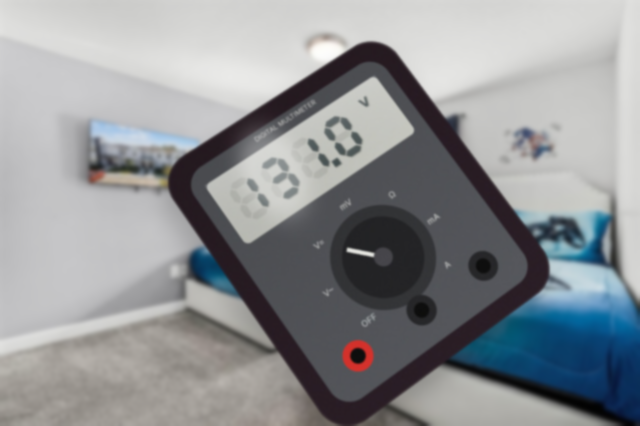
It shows 131.0 V
